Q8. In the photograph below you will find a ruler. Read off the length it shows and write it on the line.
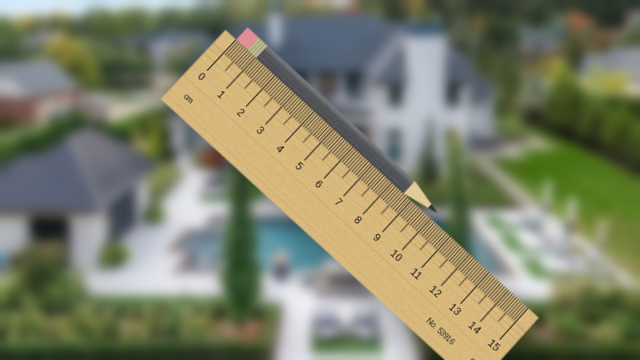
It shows 10 cm
